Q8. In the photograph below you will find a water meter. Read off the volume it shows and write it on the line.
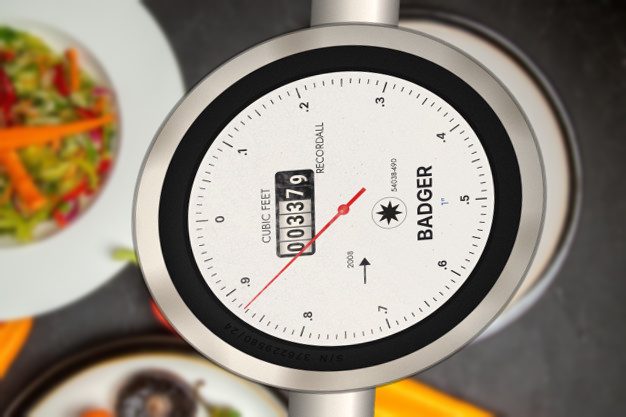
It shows 3378.87 ft³
